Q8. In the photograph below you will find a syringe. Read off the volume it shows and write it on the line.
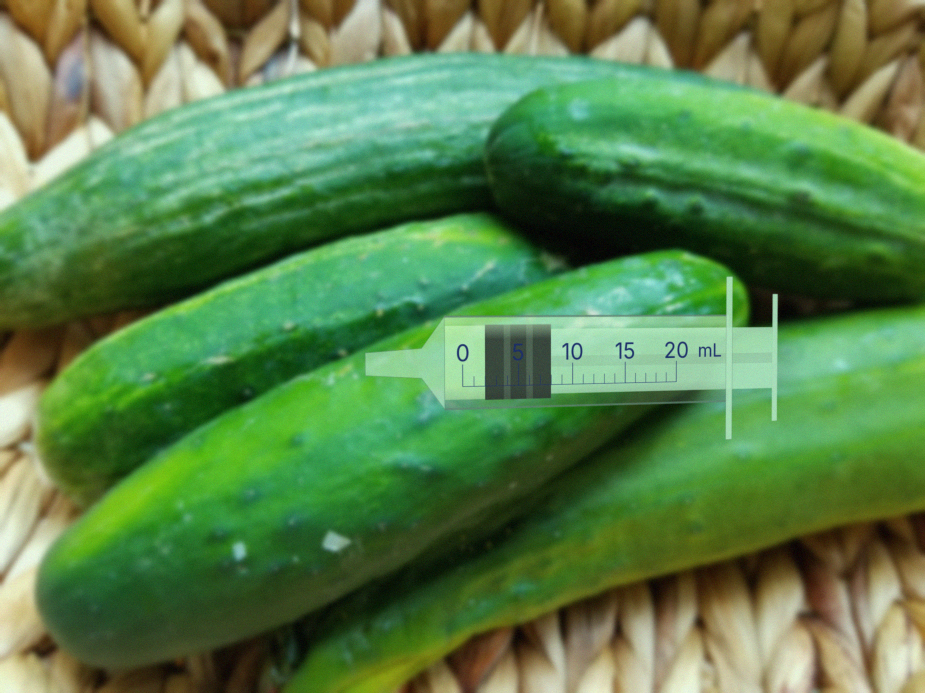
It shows 2 mL
